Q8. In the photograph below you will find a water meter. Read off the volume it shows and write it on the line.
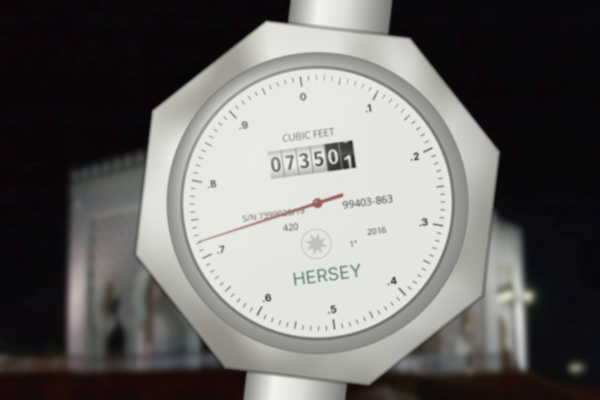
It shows 73500.72 ft³
